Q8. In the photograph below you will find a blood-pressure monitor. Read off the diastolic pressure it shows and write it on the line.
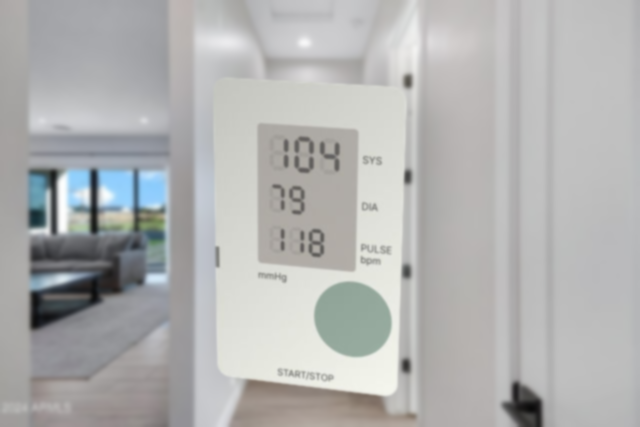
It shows 79 mmHg
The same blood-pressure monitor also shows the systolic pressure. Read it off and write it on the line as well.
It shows 104 mmHg
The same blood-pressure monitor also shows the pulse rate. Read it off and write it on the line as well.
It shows 118 bpm
